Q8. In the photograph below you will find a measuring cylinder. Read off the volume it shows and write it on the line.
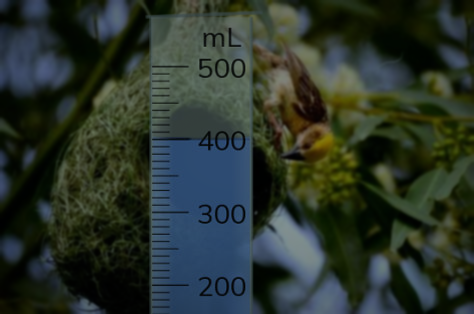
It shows 400 mL
